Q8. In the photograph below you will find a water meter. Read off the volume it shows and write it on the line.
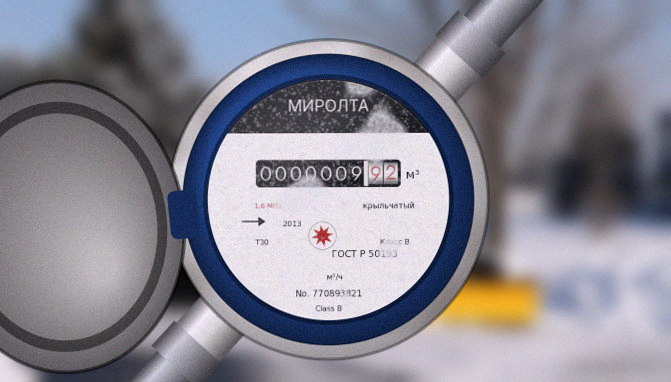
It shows 9.92 m³
